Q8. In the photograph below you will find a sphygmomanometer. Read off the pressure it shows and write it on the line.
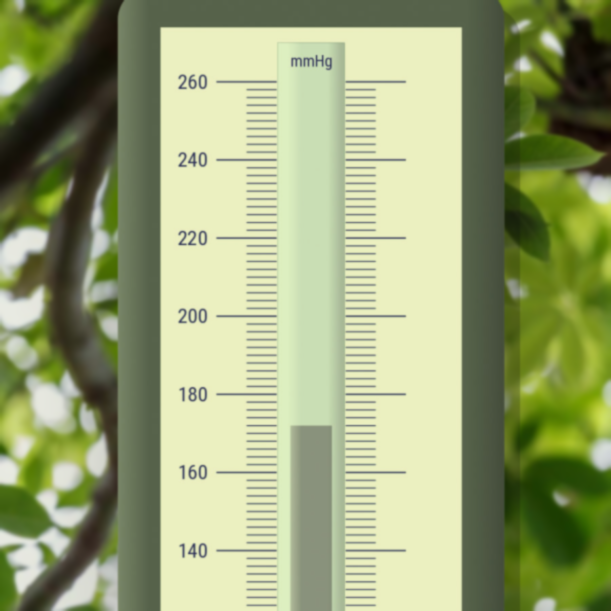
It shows 172 mmHg
